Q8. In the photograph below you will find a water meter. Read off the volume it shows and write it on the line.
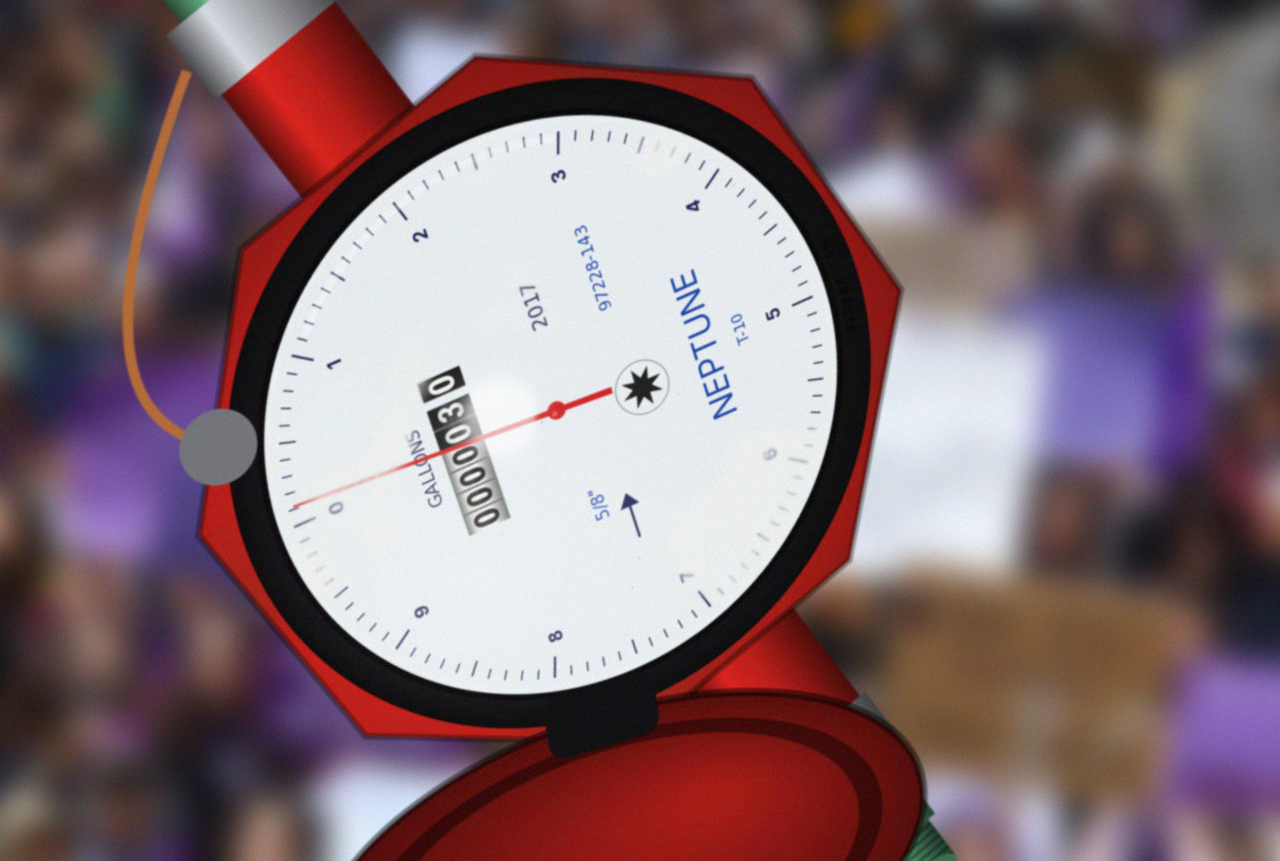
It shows 30.1 gal
